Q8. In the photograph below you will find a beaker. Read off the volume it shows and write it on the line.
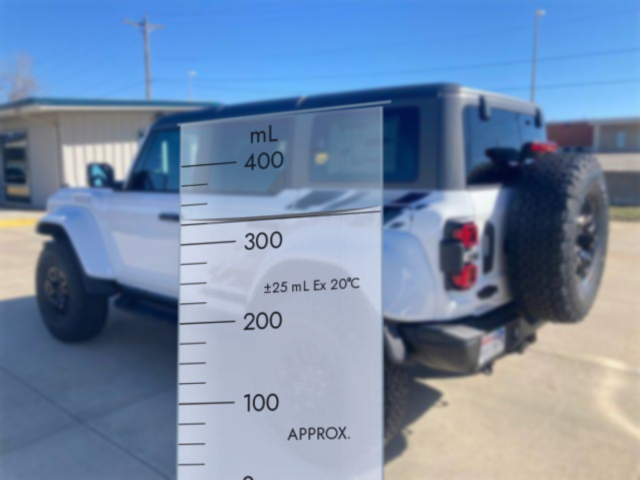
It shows 325 mL
